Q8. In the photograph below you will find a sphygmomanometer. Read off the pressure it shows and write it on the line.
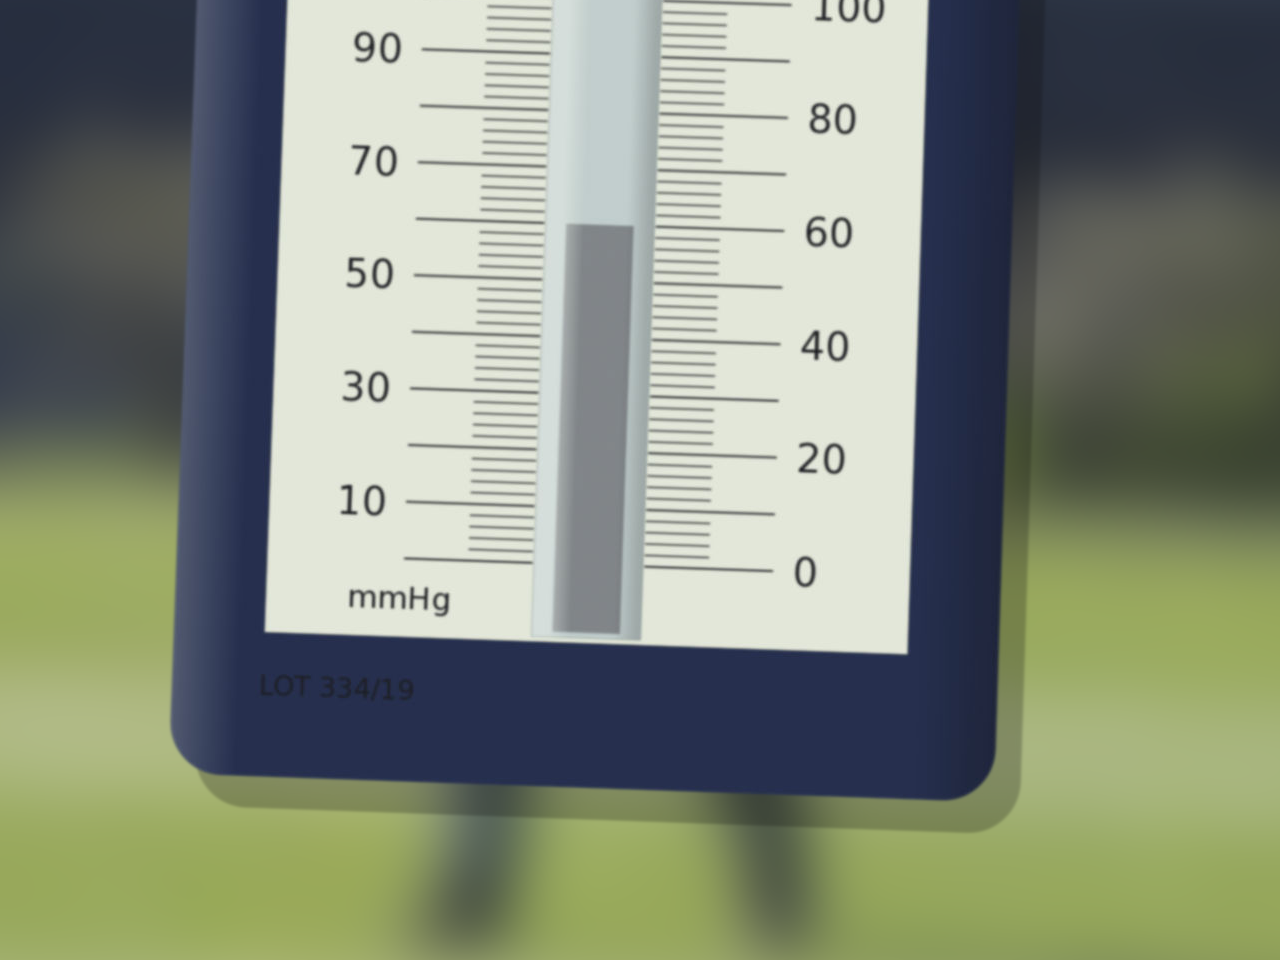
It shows 60 mmHg
